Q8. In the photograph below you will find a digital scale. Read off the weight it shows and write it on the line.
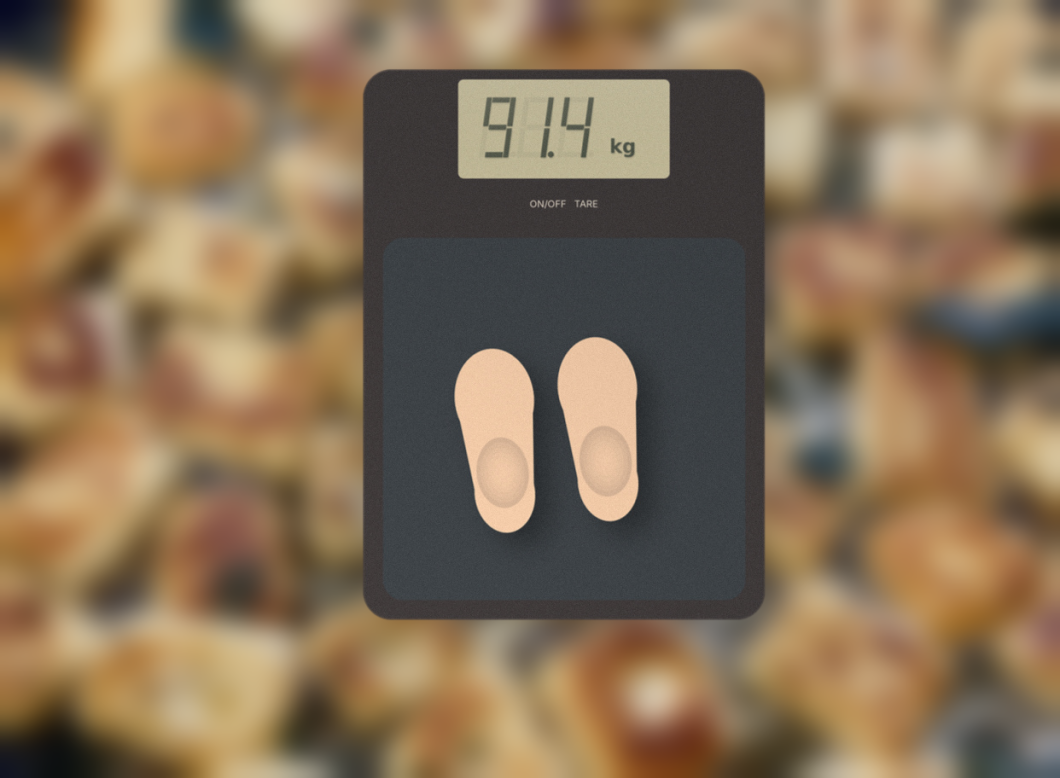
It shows 91.4 kg
